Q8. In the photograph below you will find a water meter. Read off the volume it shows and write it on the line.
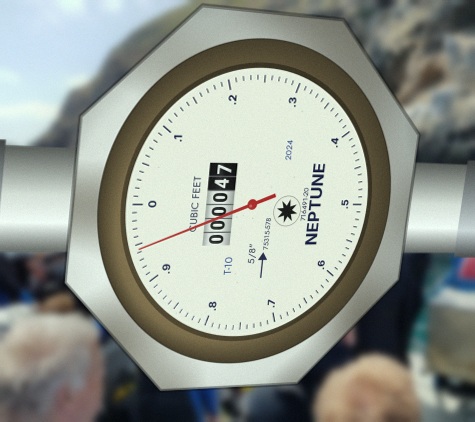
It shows 46.94 ft³
